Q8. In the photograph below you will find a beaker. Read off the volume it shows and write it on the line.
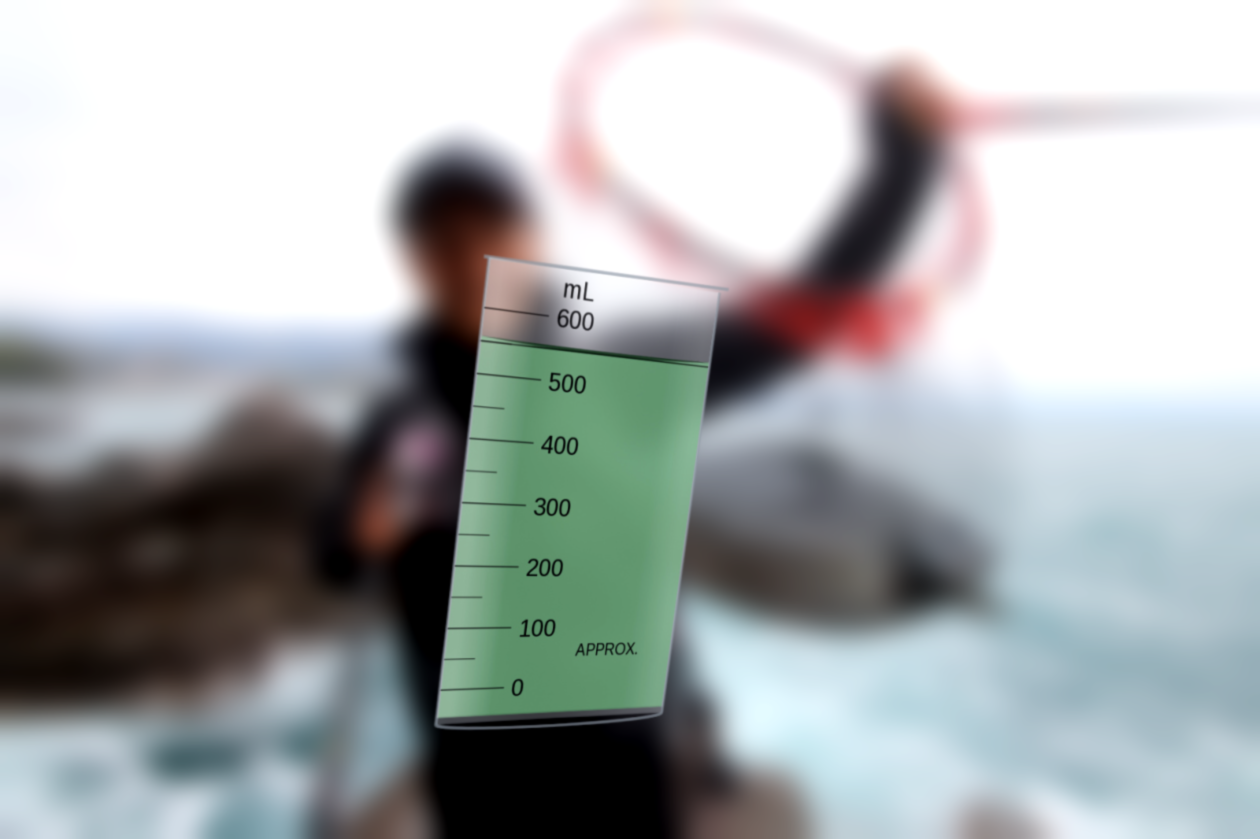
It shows 550 mL
